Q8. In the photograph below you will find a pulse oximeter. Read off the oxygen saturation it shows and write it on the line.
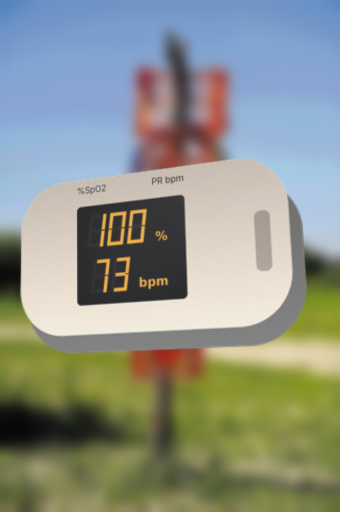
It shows 100 %
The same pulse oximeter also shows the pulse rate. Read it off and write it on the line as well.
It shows 73 bpm
